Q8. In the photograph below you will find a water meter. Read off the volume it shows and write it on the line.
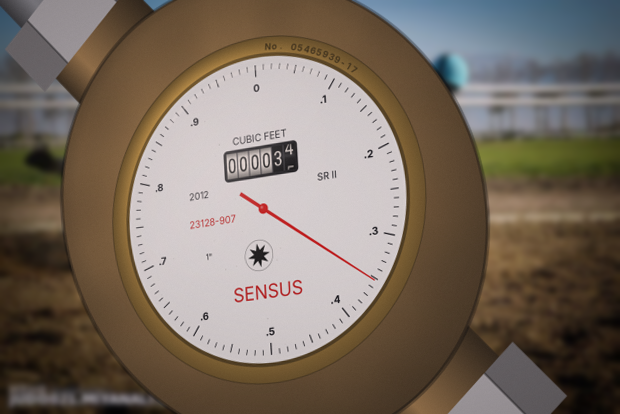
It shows 34.35 ft³
